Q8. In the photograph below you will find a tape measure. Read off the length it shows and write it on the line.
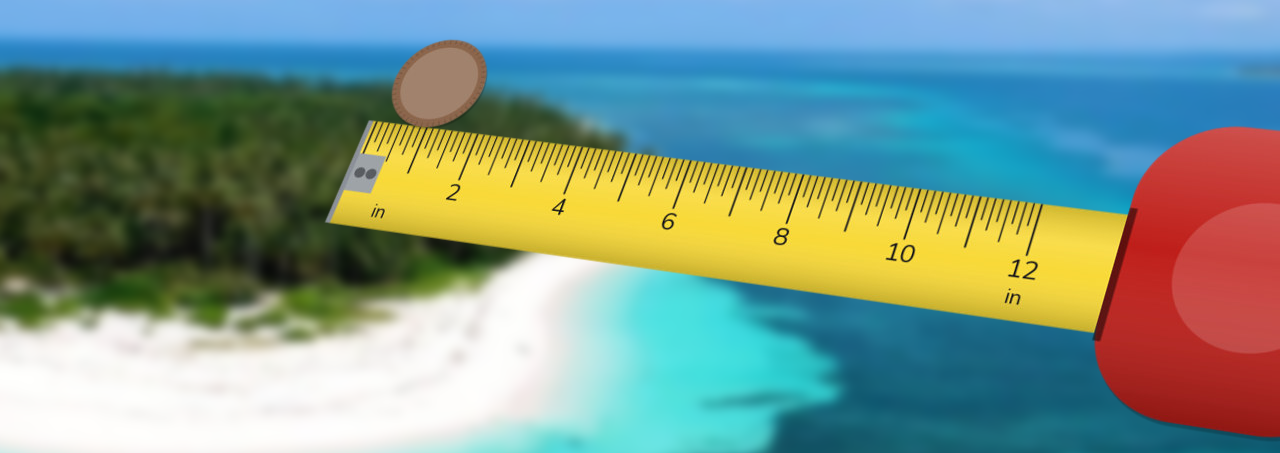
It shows 1.75 in
